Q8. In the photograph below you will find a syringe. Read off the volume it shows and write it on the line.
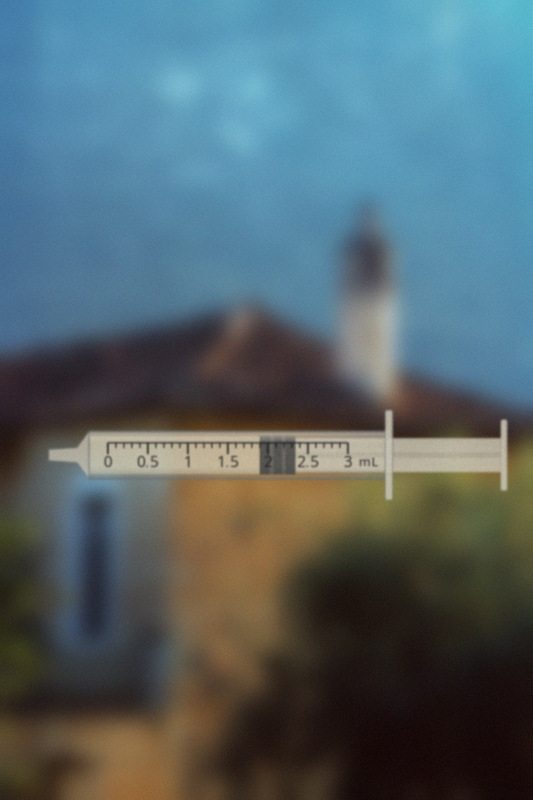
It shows 1.9 mL
